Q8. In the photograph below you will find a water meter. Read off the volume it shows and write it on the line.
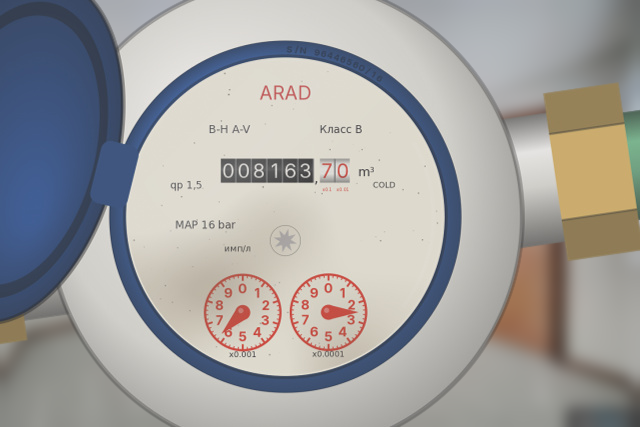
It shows 8163.7062 m³
